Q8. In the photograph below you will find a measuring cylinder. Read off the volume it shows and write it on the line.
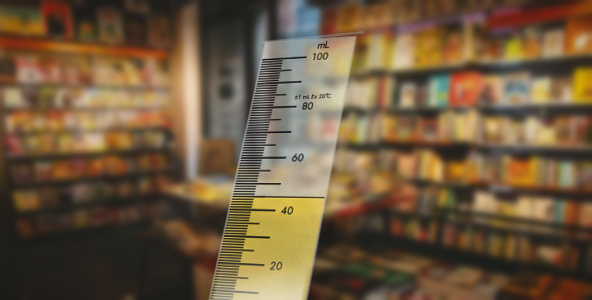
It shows 45 mL
